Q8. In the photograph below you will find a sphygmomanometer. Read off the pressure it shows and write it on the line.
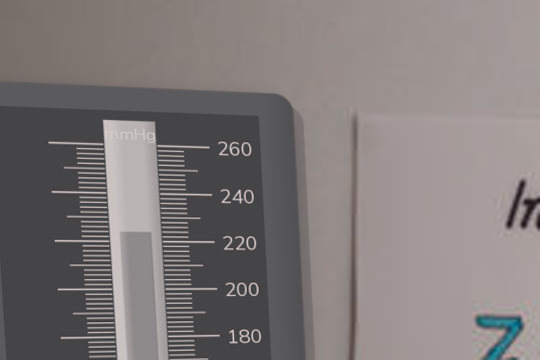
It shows 224 mmHg
